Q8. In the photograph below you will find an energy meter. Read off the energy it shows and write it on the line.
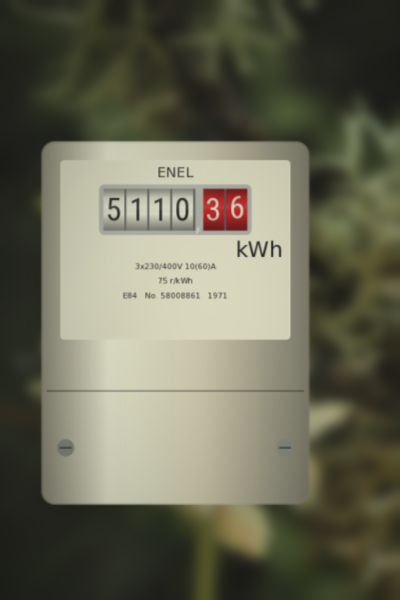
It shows 5110.36 kWh
